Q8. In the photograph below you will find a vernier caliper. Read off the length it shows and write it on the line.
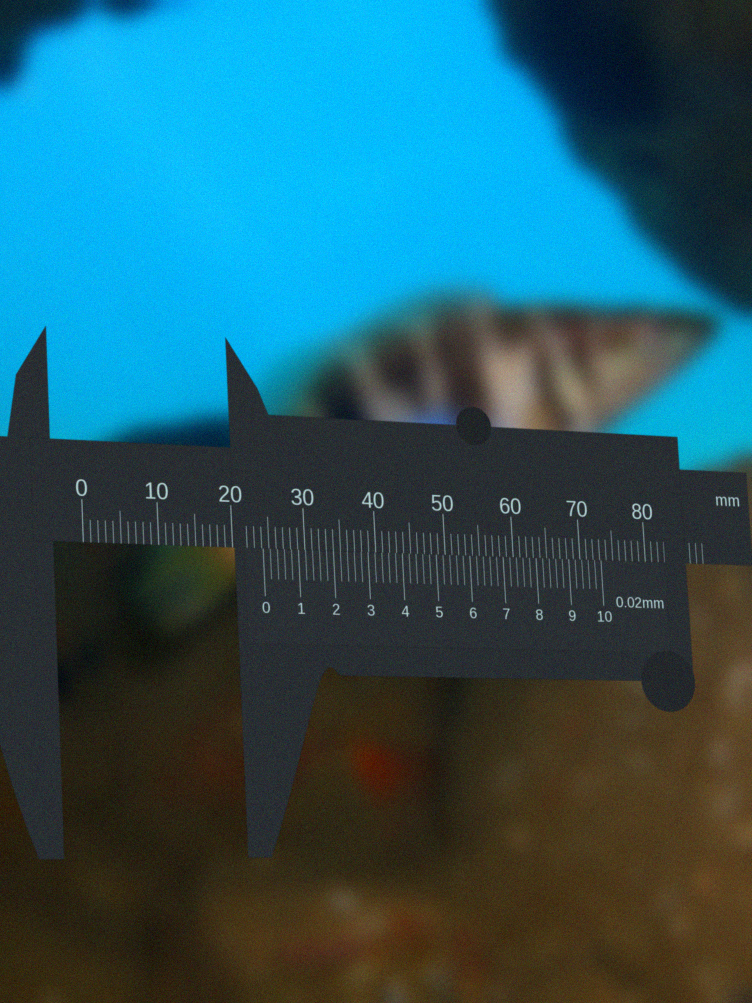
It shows 24.2 mm
